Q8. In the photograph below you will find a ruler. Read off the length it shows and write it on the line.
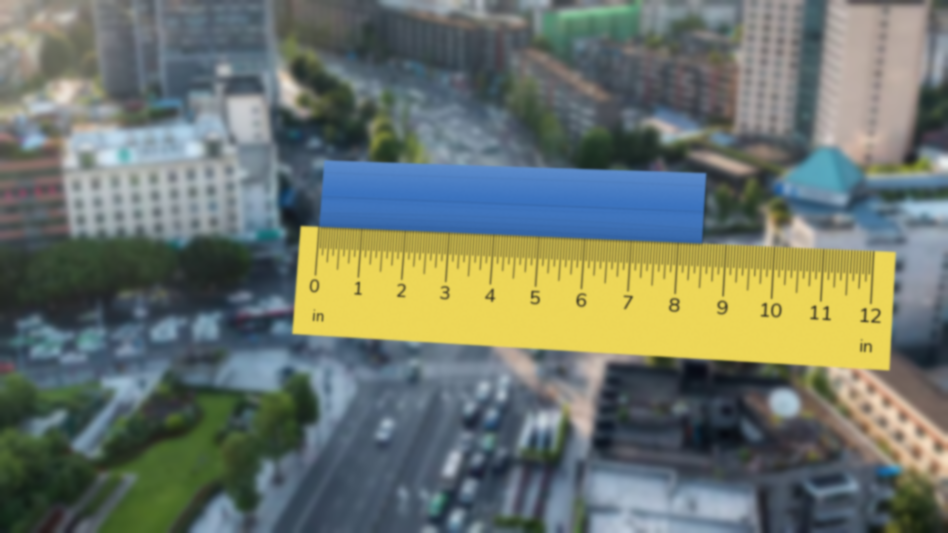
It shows 8.5 in
